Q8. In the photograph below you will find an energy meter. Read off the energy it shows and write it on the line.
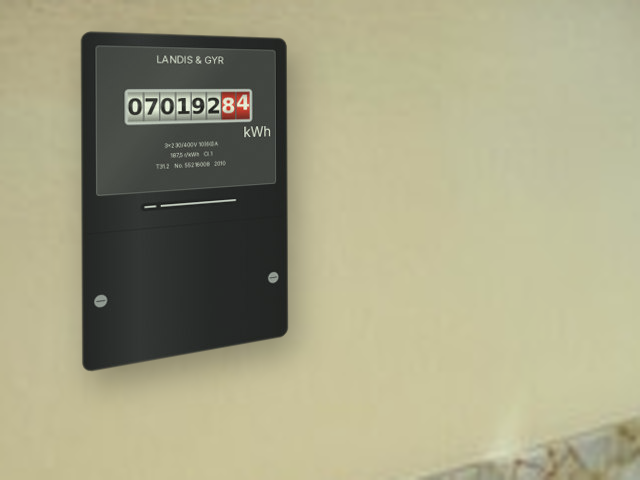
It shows 70192.84 kWh
